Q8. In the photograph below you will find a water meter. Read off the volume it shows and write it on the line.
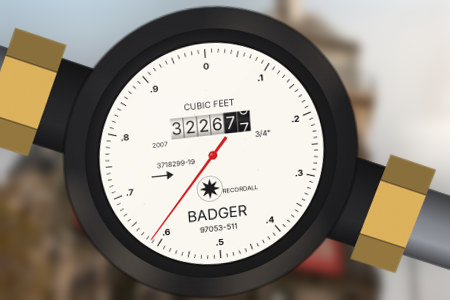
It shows 322676.61 ft³
